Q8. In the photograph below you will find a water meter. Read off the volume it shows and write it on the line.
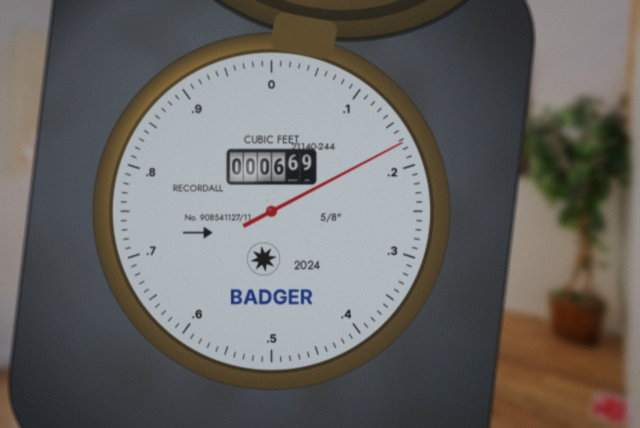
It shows 669.17 ft³
